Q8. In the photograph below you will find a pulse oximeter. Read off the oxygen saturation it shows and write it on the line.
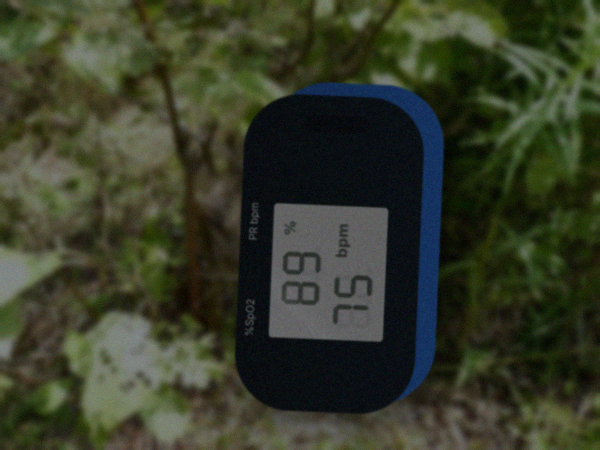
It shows 89 %
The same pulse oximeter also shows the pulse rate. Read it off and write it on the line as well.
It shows 75 bpm
